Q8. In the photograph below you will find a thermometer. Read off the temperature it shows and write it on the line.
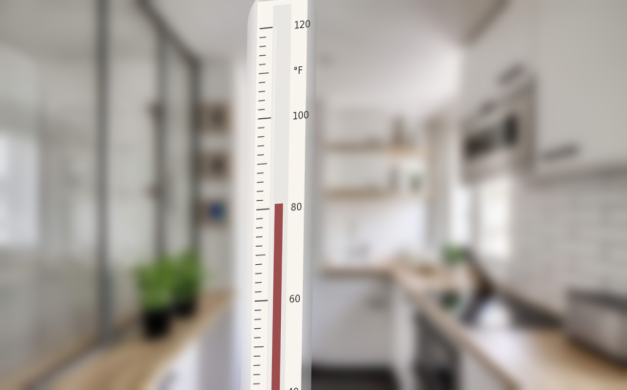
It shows 81 °F
